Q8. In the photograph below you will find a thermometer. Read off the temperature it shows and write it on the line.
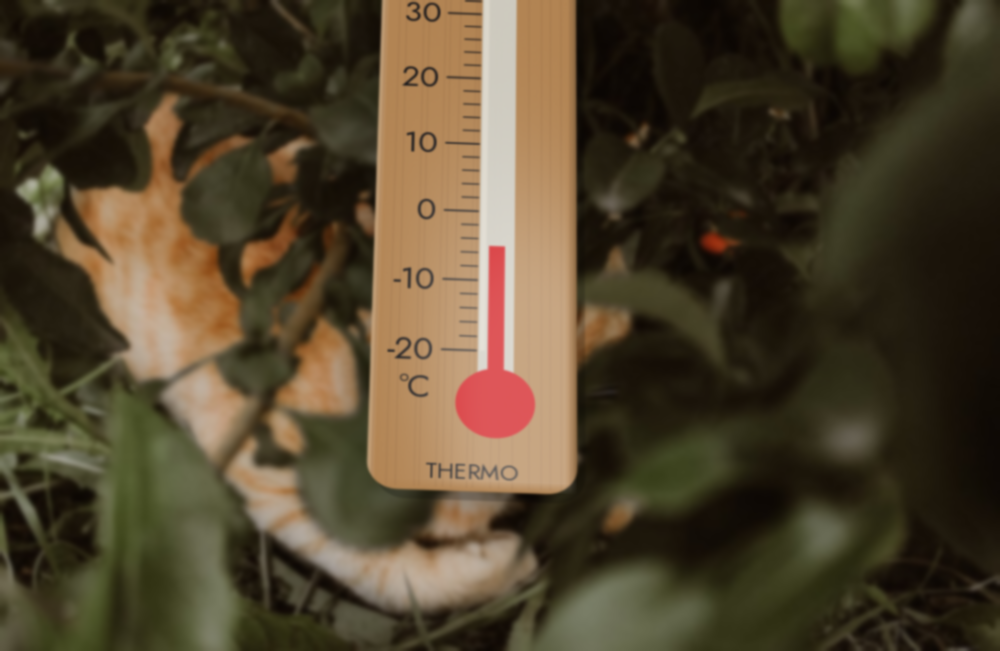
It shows -5 °C
